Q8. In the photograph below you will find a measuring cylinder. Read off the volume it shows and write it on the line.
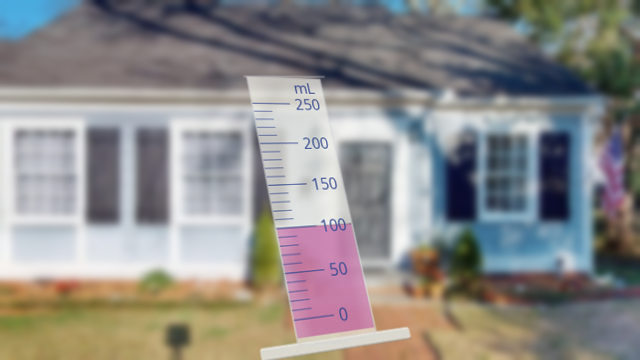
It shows 100 mL
